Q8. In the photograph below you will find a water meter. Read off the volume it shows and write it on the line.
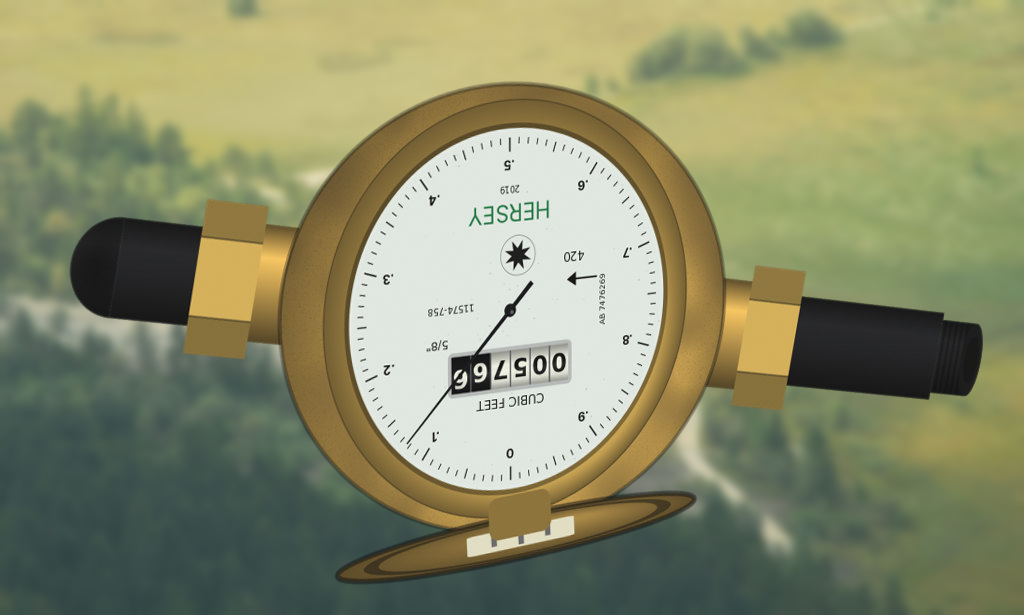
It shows 5766.12 ft³
